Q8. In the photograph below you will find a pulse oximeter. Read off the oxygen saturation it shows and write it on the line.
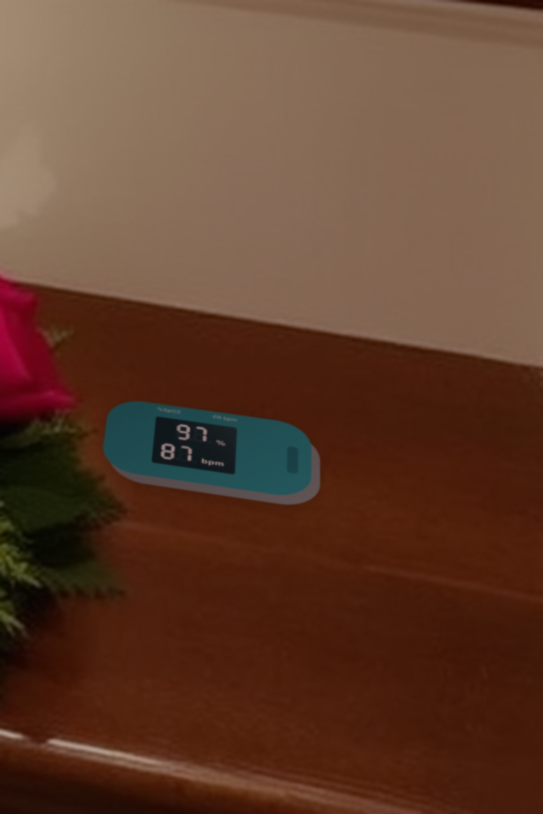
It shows 97 %
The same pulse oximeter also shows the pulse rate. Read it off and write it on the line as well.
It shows 87 bpm
